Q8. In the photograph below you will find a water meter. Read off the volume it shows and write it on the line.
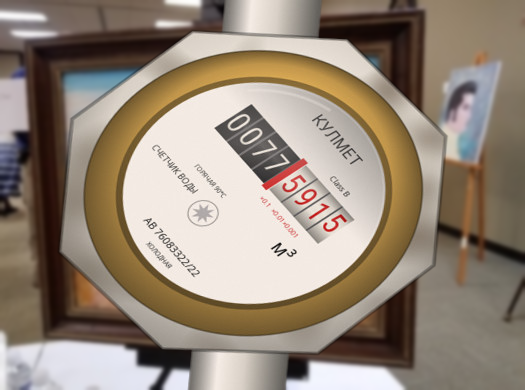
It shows 77.5915 m³
